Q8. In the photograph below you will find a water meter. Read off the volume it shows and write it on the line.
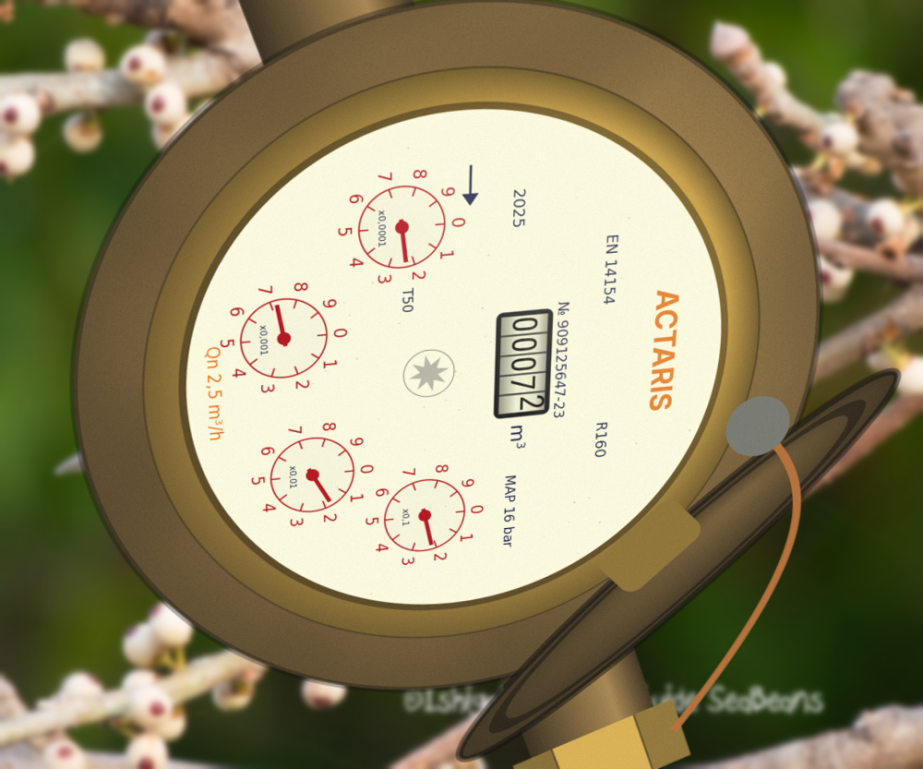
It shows 72.2172 m³
